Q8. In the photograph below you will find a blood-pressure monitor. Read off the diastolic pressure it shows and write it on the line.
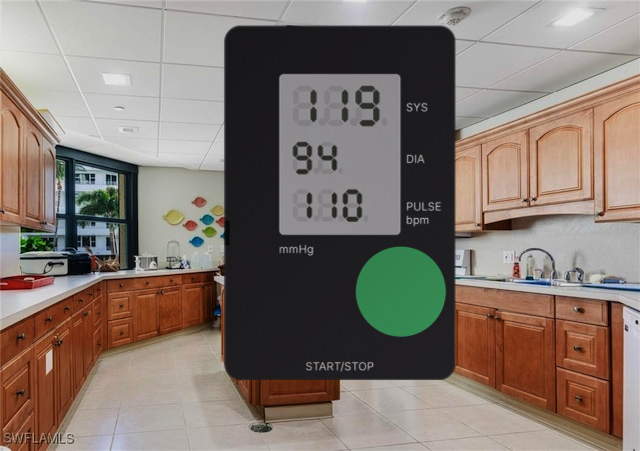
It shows 94 mmHg
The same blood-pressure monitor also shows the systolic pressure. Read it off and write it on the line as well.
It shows 119 mmHg
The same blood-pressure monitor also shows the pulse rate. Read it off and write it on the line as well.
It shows 110 bpm
